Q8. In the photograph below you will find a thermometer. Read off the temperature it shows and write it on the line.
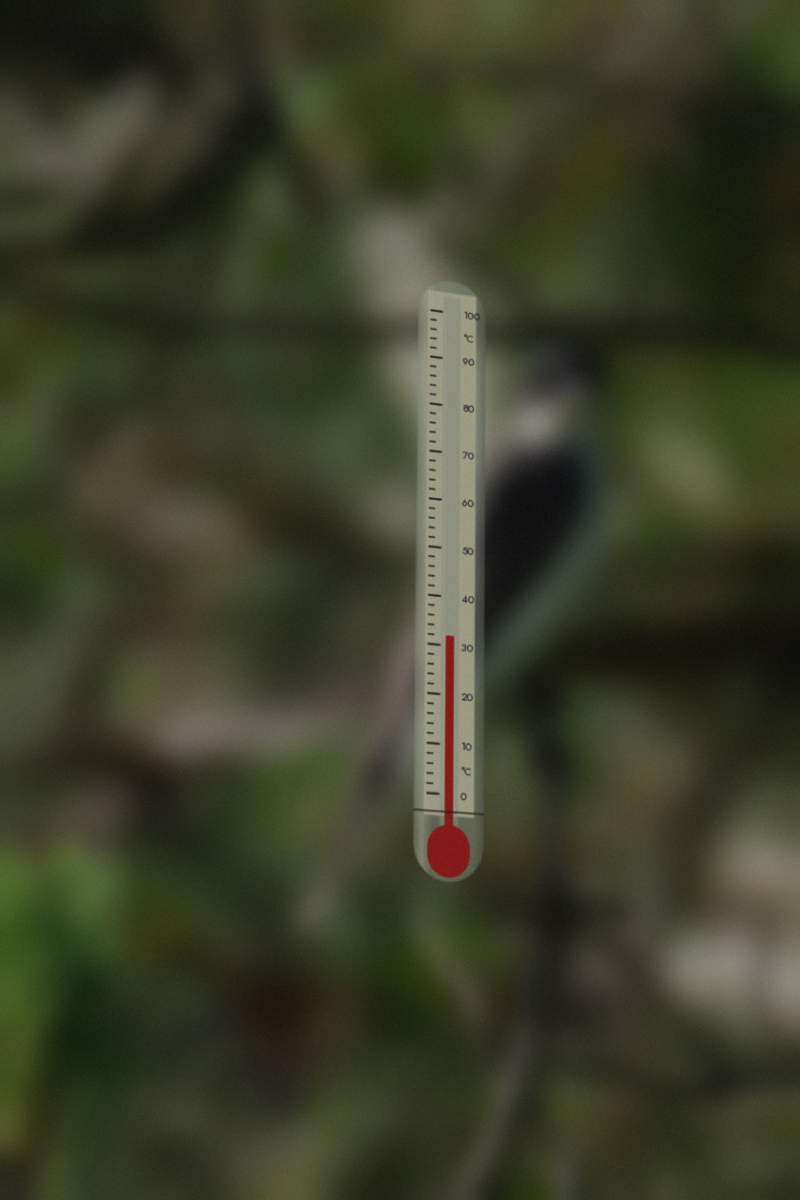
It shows 32 °C
